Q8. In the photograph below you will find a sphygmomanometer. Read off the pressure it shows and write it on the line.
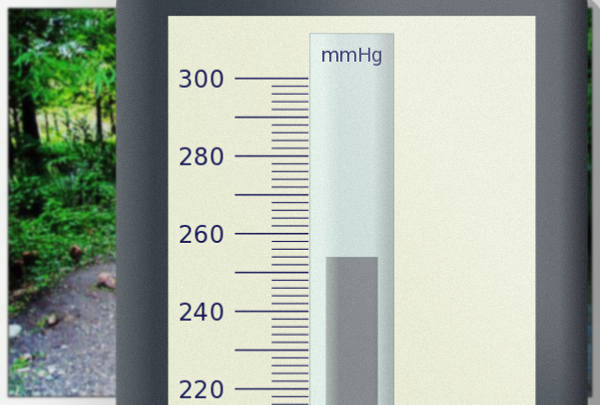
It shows 254 mmHg
